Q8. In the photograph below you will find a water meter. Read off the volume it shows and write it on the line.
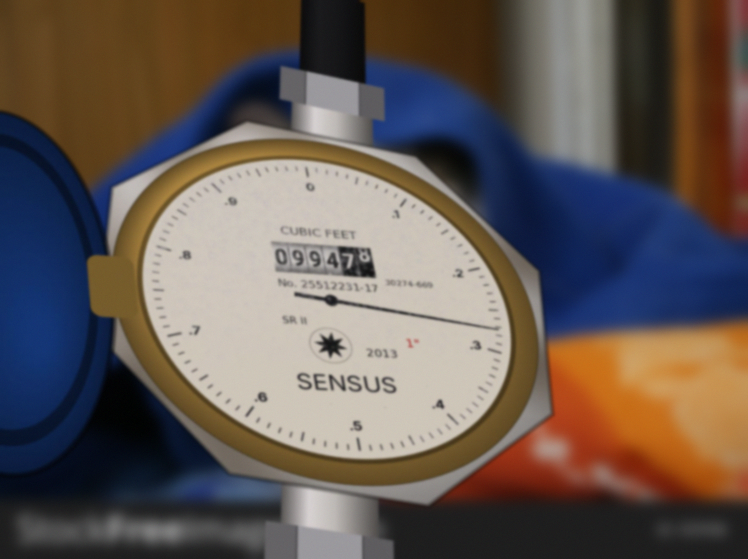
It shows 99478.27 ft³
